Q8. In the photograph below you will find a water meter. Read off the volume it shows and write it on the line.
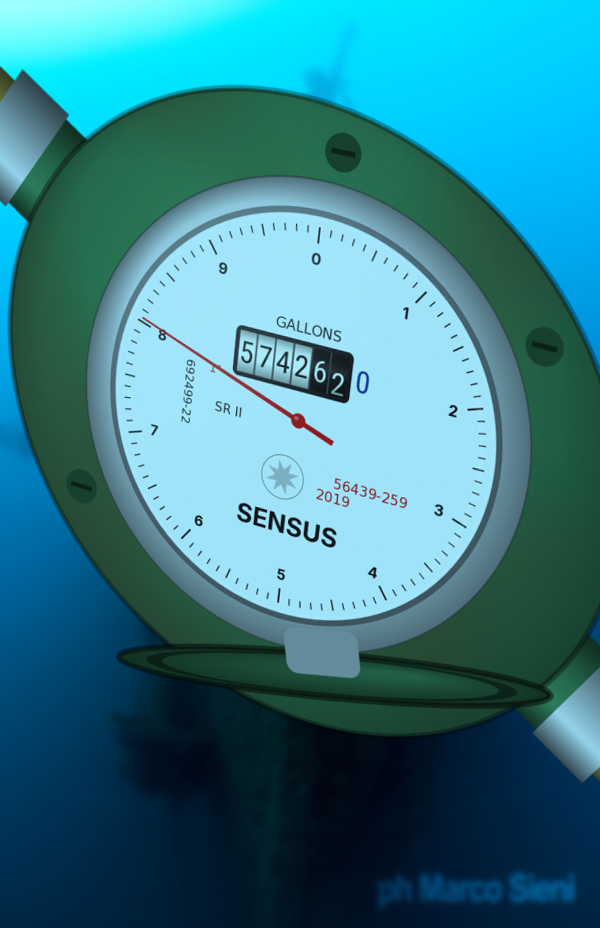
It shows 5742618.0 gal
